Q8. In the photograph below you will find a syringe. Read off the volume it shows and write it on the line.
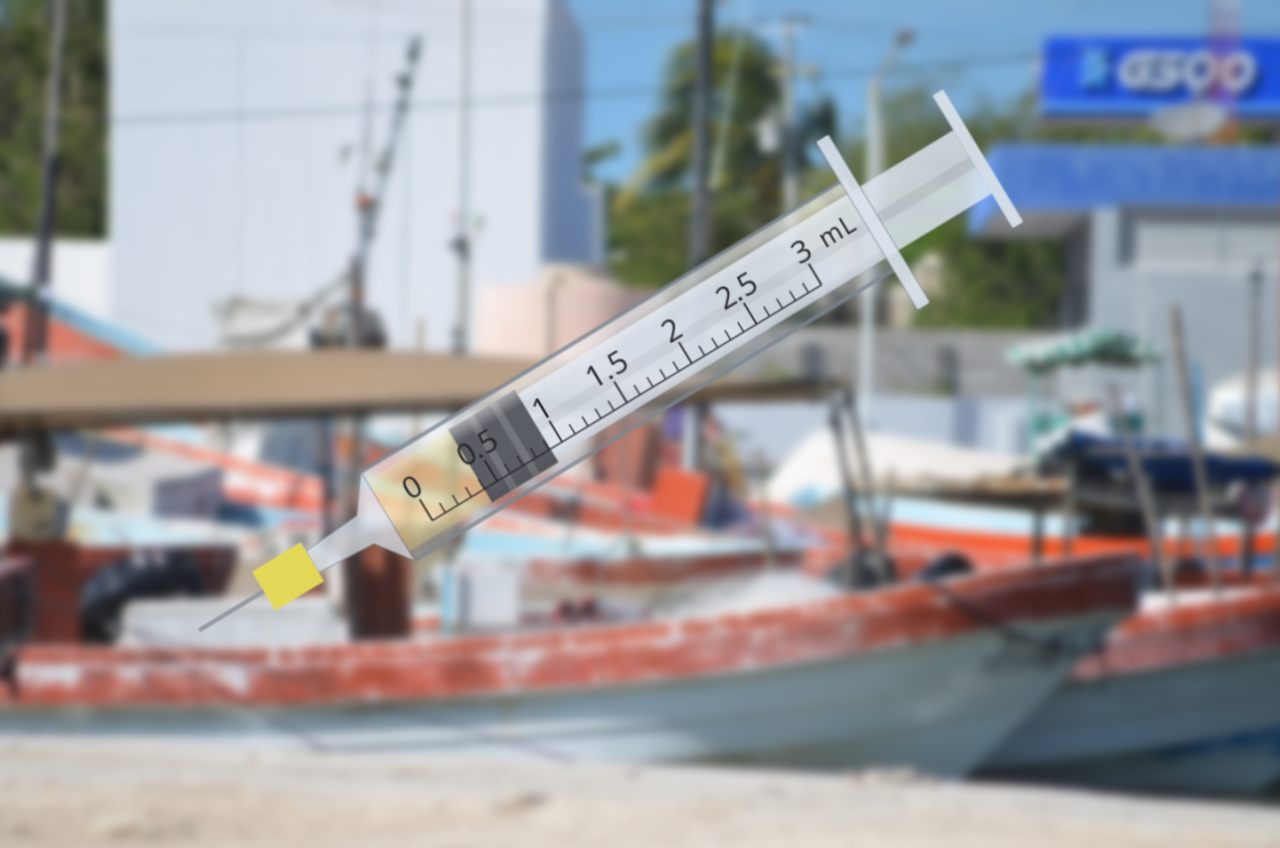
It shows 0.4 mL
